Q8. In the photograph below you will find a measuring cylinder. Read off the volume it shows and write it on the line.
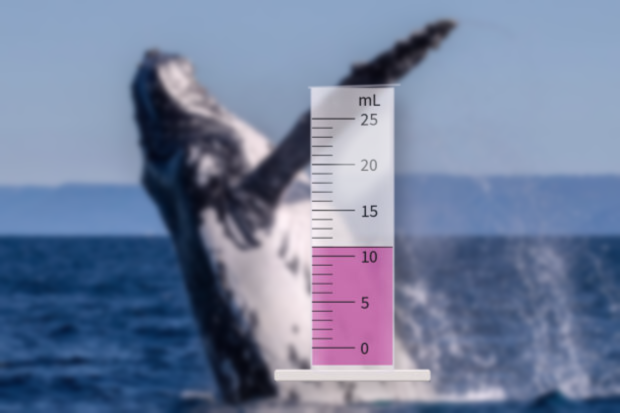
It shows 11 mL
